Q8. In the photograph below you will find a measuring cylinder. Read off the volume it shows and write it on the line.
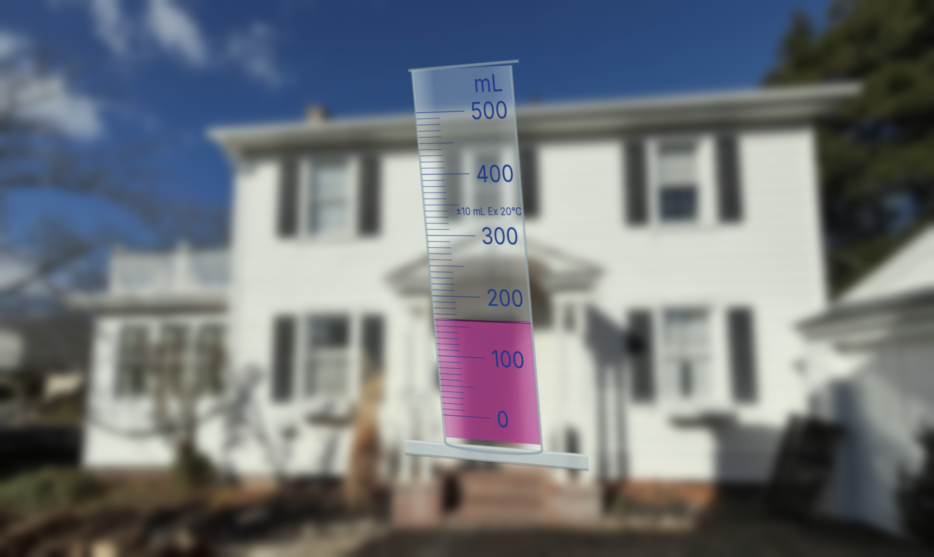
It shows 160 mL
